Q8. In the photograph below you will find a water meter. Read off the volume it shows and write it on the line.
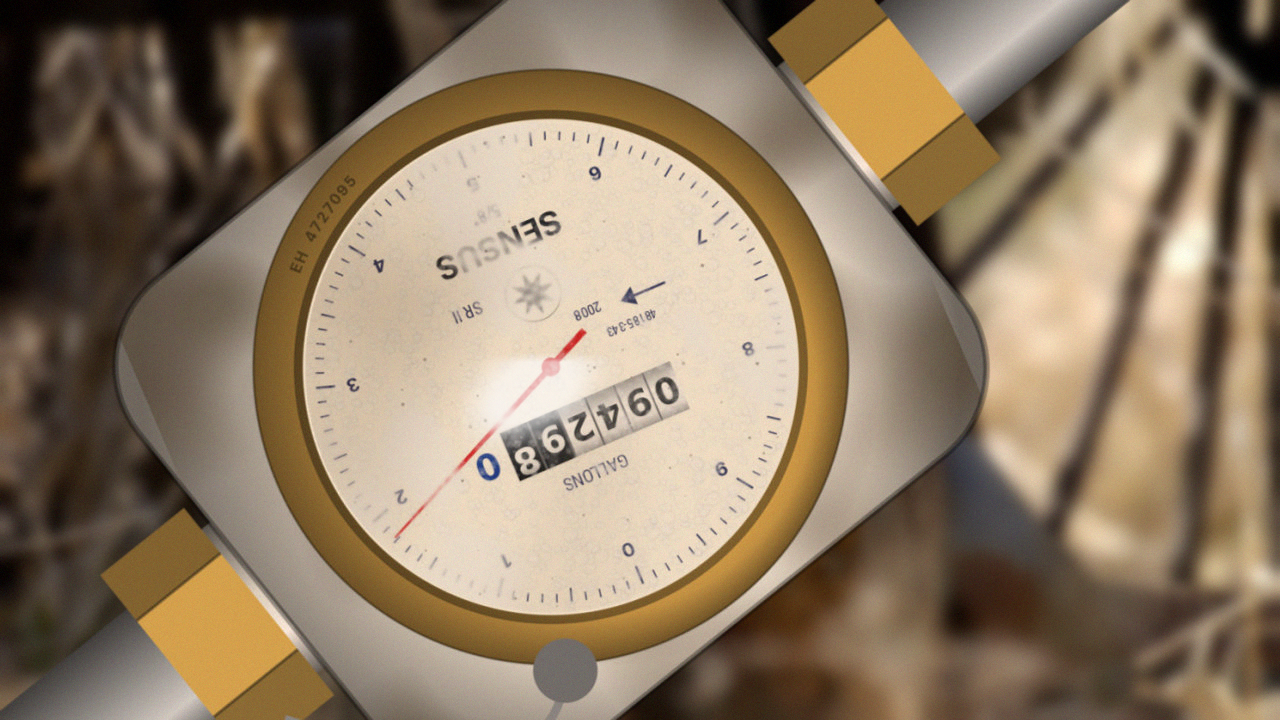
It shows 942981.8 gal
